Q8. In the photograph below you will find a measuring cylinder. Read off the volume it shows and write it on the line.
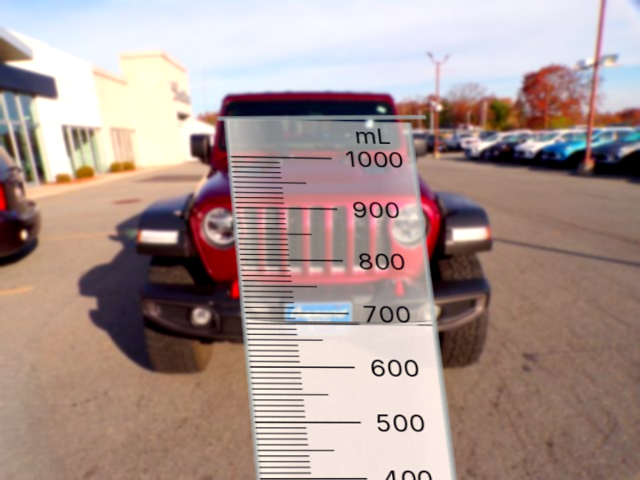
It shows 680 mL
